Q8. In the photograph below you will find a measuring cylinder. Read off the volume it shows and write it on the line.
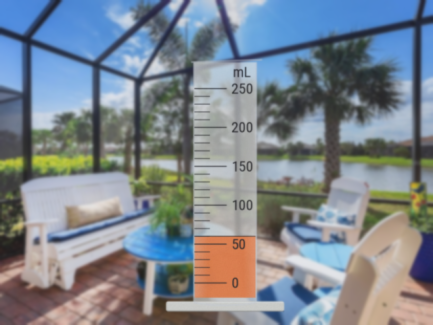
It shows 60 mL
